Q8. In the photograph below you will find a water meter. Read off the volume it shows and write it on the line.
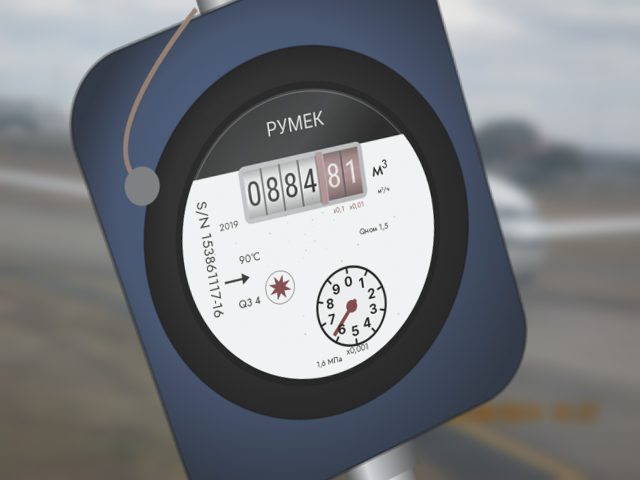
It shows 884.816 m³
